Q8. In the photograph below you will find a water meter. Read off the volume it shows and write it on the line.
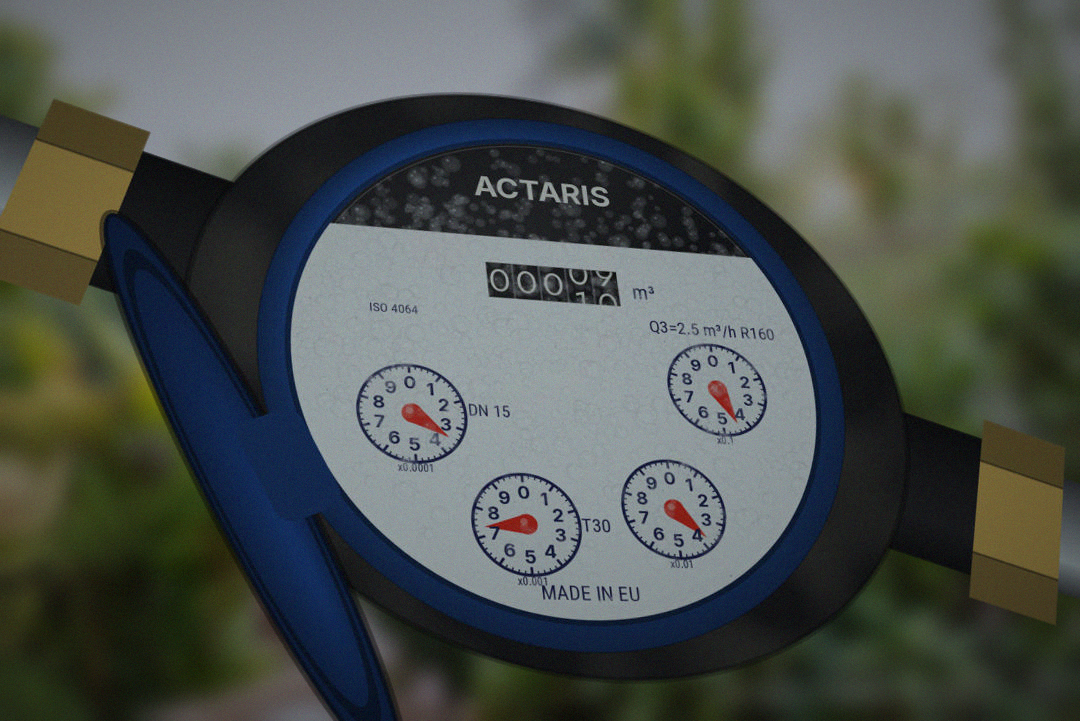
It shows 9.4373 m³
